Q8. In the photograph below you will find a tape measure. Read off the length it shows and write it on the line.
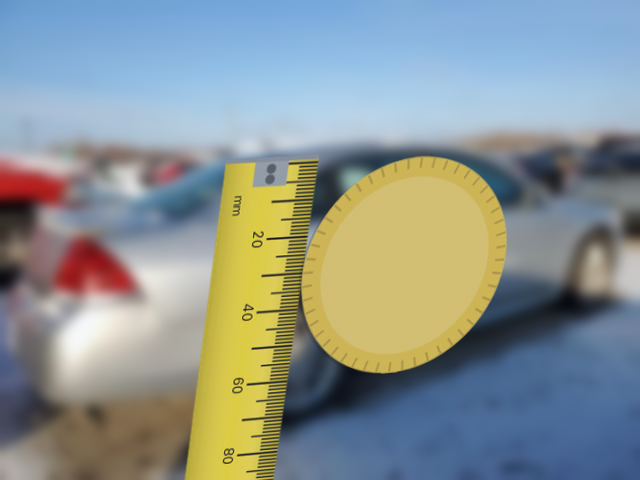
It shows 60 mm
